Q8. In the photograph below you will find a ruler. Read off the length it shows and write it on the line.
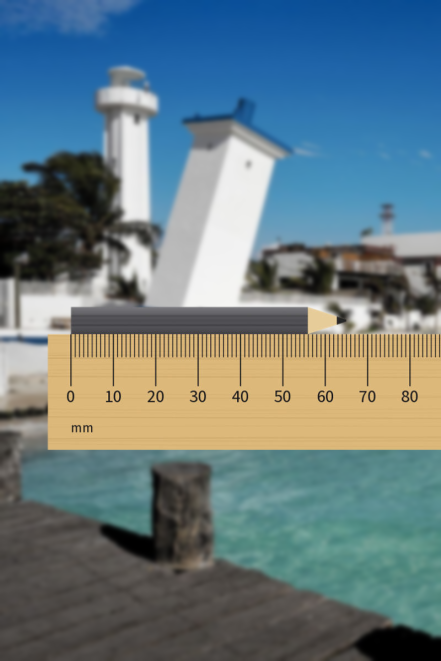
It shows 65 mm
